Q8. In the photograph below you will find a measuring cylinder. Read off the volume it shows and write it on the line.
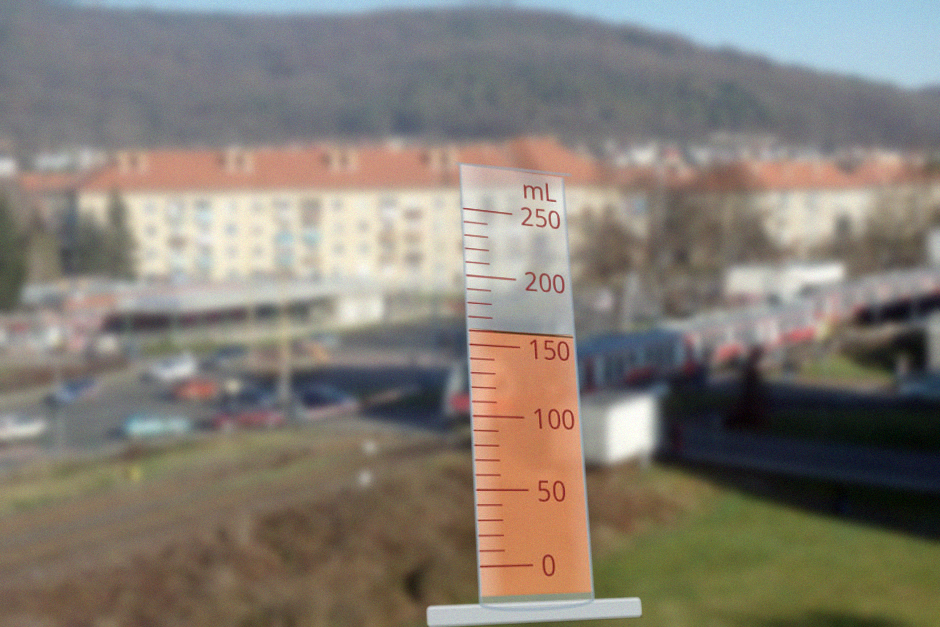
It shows 160 mL
